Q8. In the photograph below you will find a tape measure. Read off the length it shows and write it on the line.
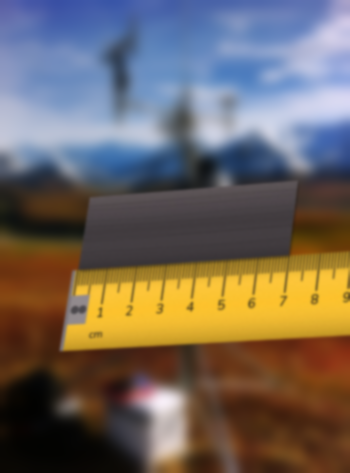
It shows 7 cm
